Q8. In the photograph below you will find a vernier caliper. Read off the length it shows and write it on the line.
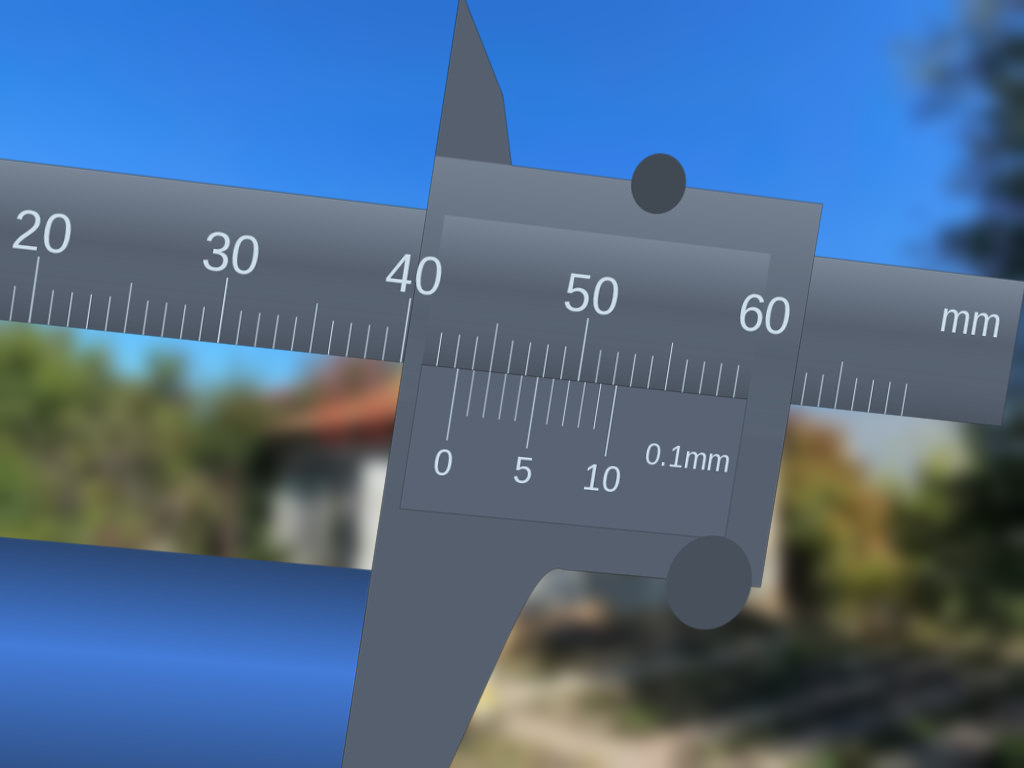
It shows 43.2 mm
